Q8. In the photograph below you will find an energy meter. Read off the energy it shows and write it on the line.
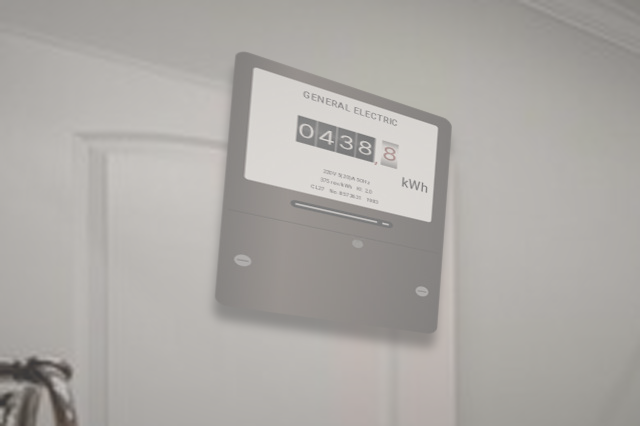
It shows 438.8 kWh
